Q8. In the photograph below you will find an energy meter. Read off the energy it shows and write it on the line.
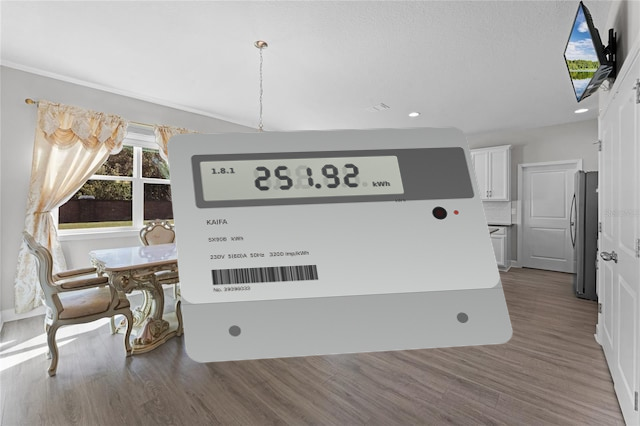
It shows 251.92 kWh
